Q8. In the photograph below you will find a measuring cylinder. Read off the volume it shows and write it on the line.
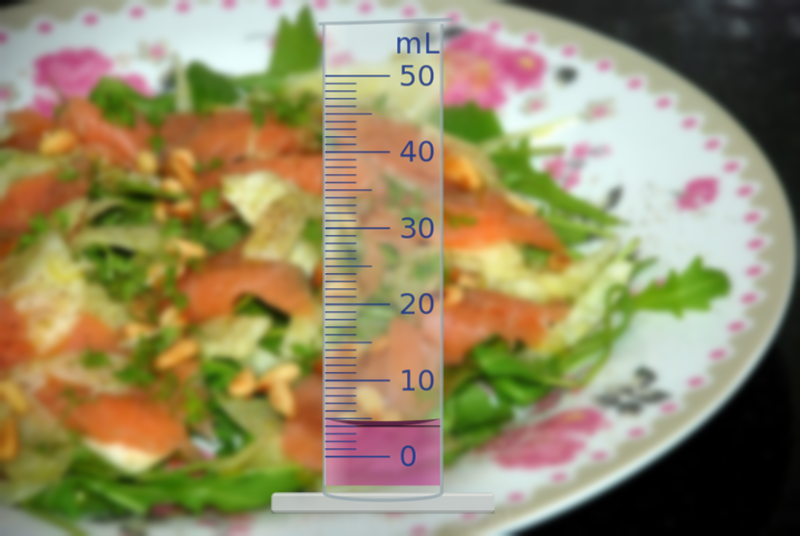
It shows 4 mL
